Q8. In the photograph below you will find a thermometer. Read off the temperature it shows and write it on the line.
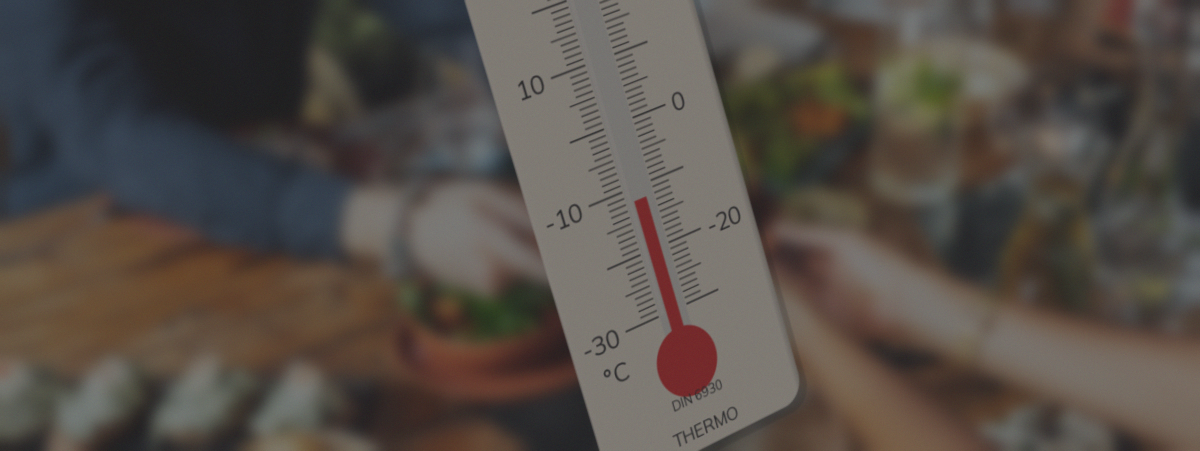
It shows -12 °C
